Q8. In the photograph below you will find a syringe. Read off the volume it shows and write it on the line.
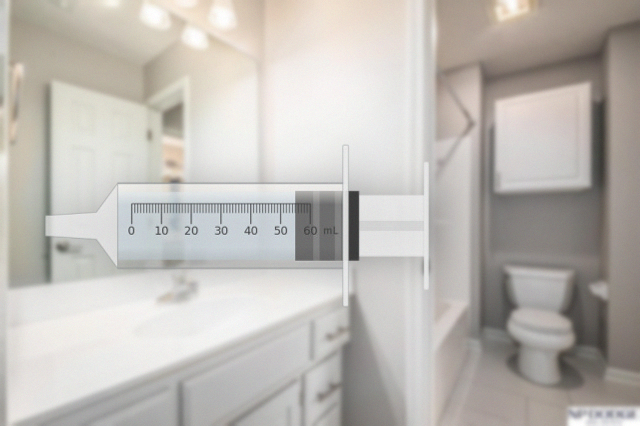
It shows 55 mL
